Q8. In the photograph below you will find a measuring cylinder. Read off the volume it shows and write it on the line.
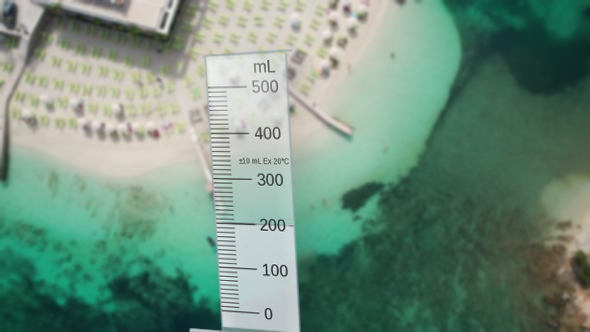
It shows 200 mL
